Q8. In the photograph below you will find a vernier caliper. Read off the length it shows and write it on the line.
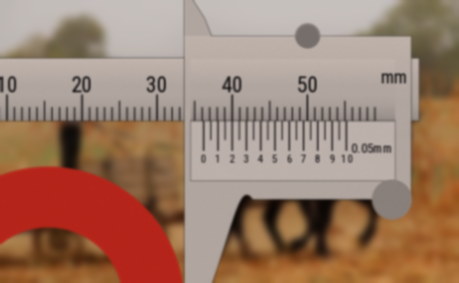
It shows 36.2 mm
